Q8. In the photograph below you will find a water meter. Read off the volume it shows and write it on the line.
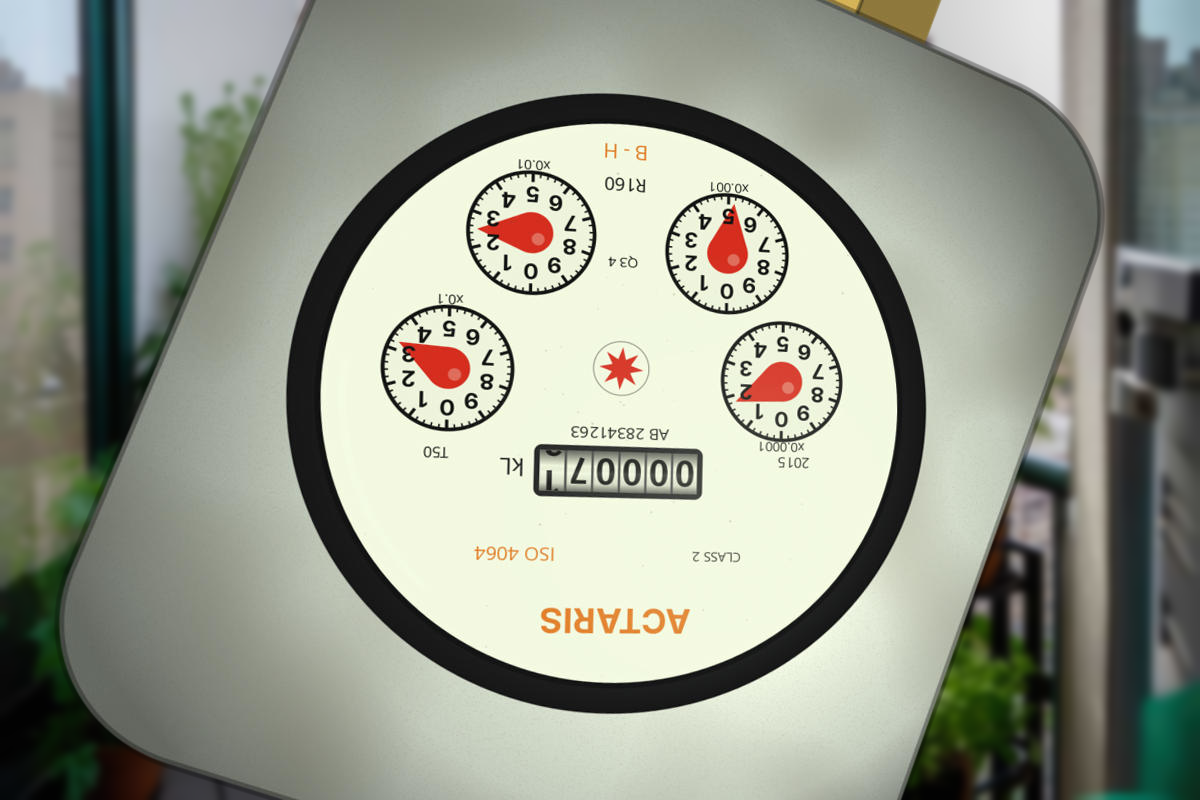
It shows 71.3251 kL
